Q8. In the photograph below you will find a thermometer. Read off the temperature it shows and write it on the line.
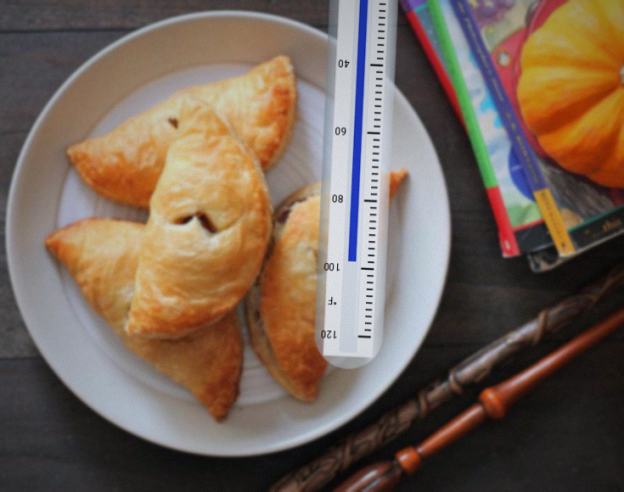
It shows 98 °F
